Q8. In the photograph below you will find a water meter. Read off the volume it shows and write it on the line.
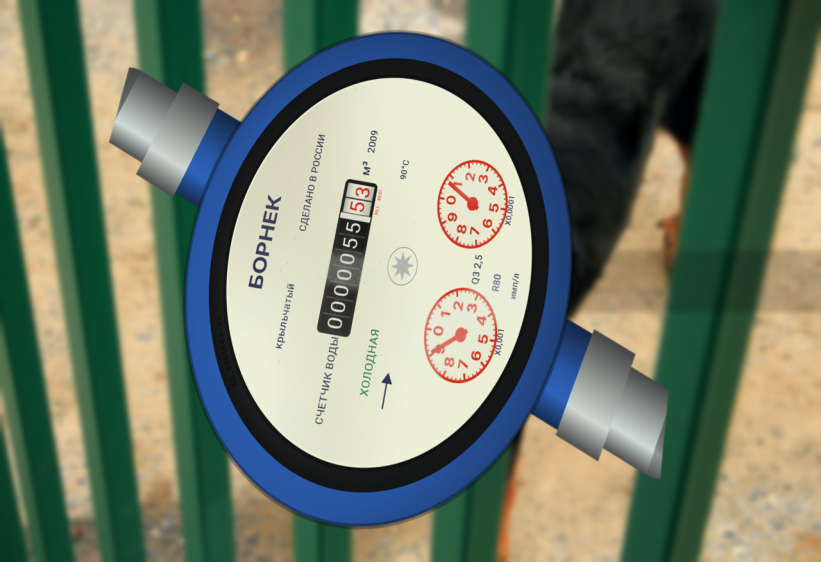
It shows 55.5290 m³
